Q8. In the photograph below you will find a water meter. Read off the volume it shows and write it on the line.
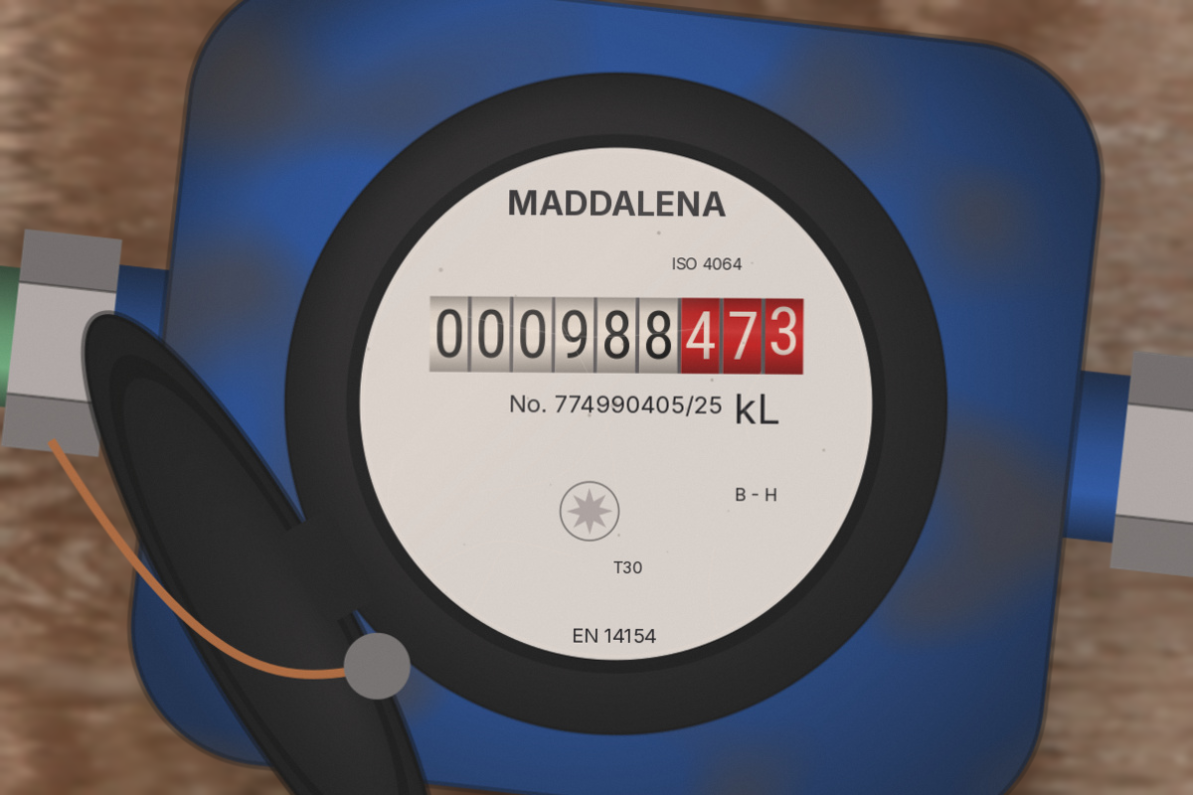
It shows 988.473 kL
